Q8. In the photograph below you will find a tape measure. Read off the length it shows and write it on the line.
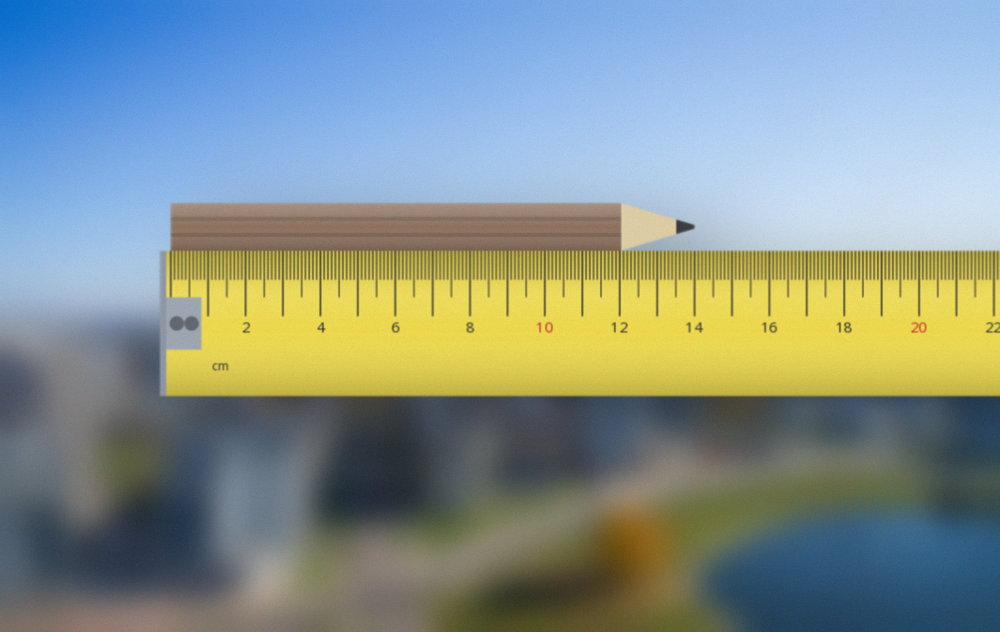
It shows 14 cm
